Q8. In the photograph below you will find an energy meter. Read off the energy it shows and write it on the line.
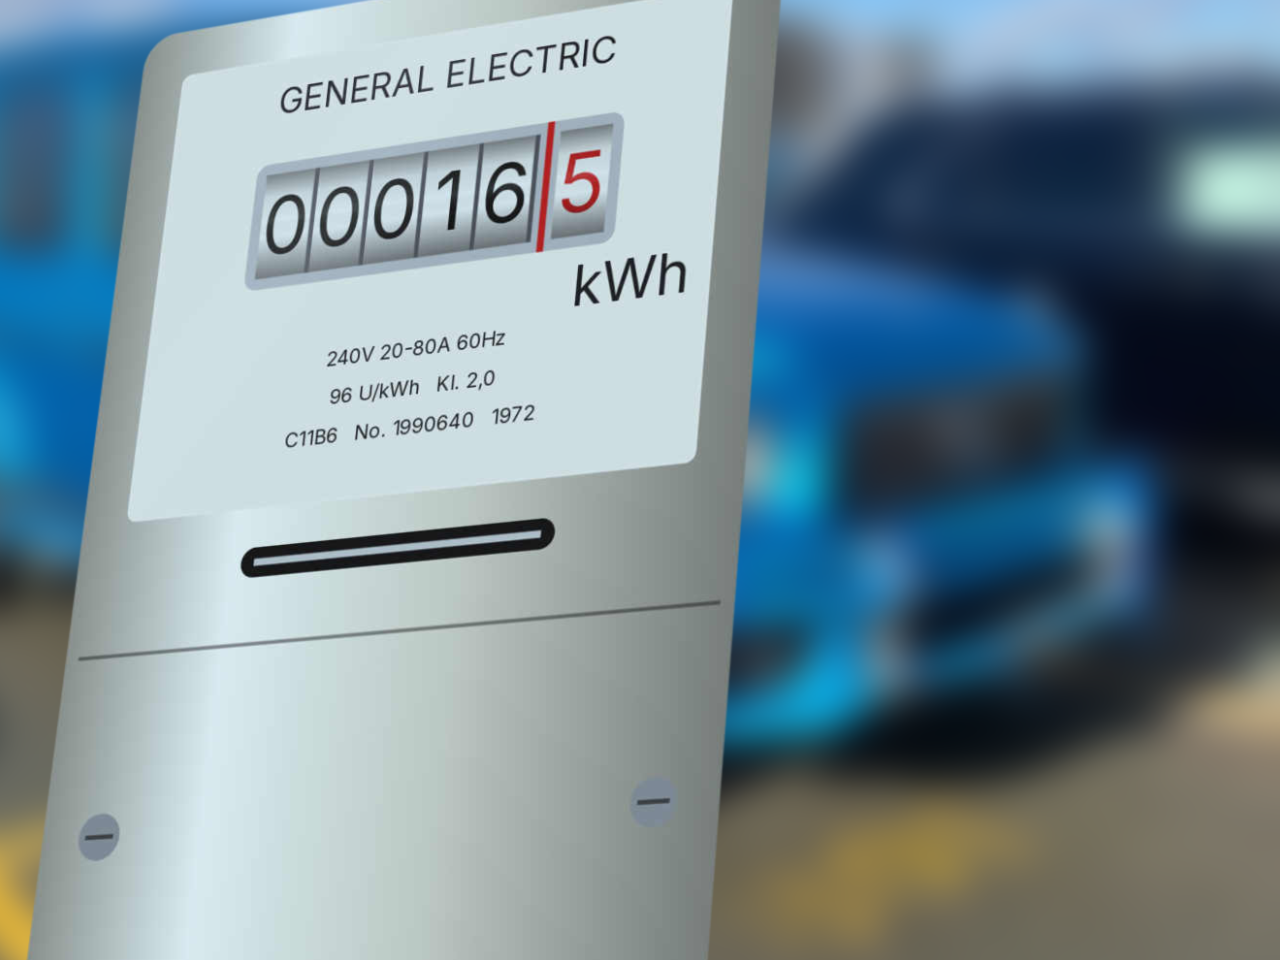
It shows 16.5 kWh
